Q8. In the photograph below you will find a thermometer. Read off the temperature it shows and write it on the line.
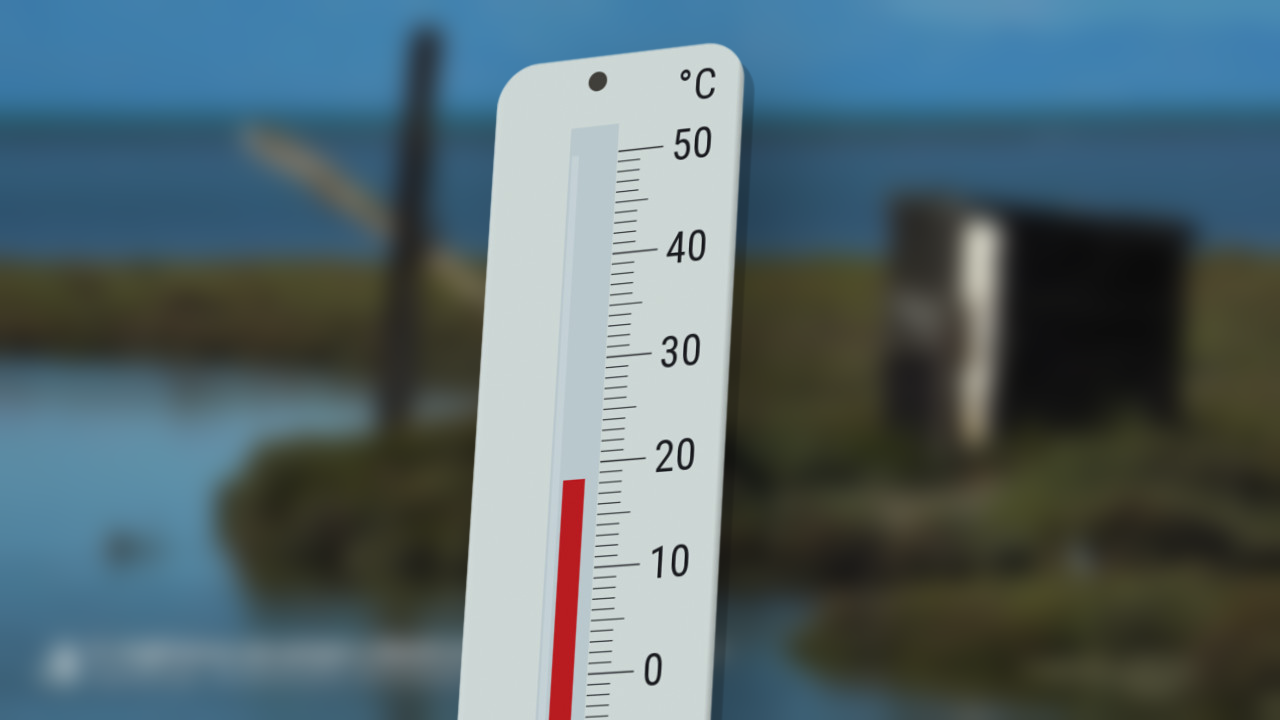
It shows 18.5 °C
